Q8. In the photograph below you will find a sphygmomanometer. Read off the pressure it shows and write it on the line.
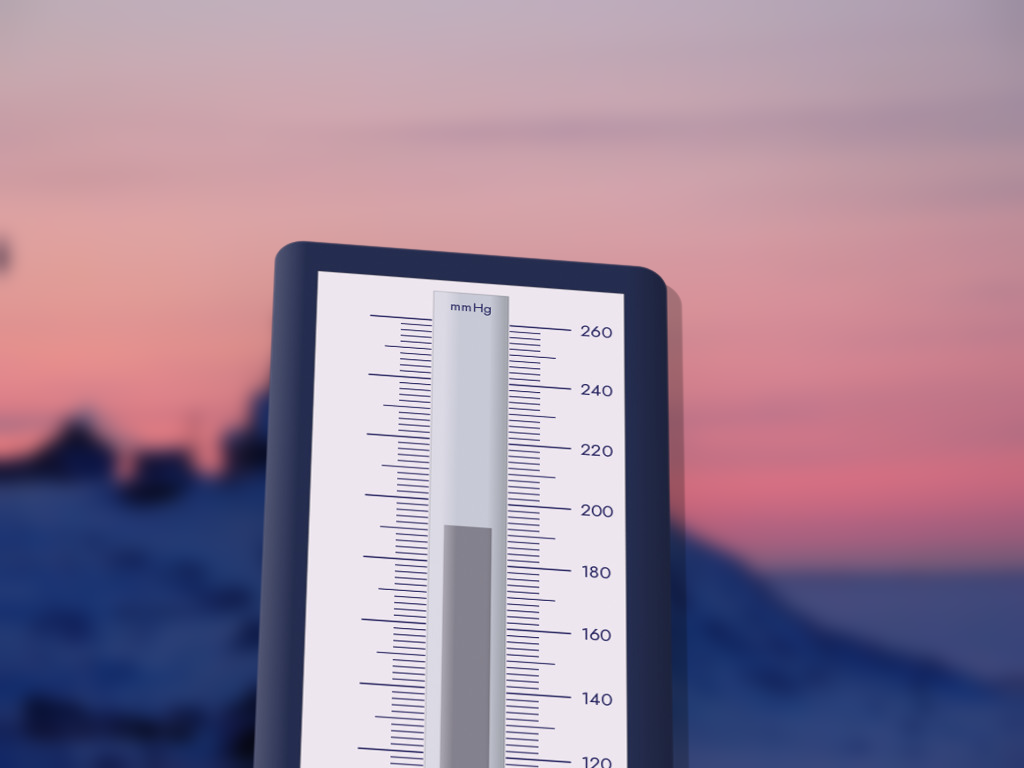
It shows 192 mmHg
